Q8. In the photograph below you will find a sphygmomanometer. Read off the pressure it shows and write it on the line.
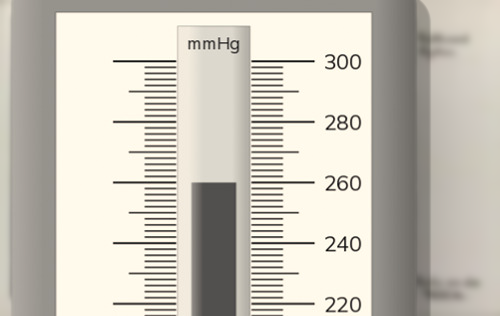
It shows 260 mmHg
